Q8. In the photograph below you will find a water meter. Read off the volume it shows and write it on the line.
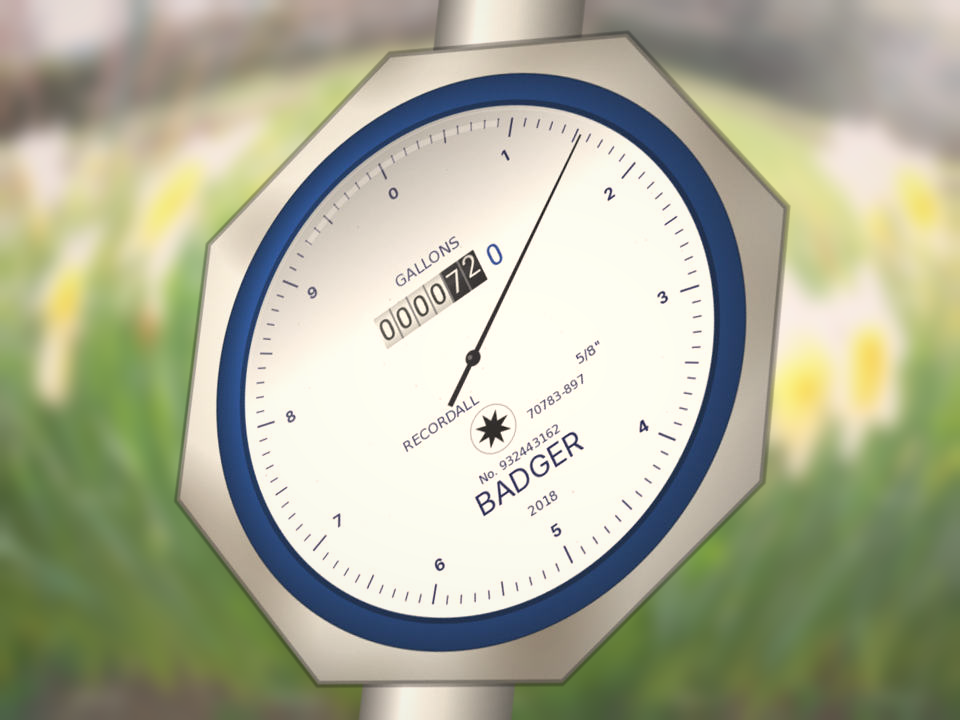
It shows 721.5 gal
